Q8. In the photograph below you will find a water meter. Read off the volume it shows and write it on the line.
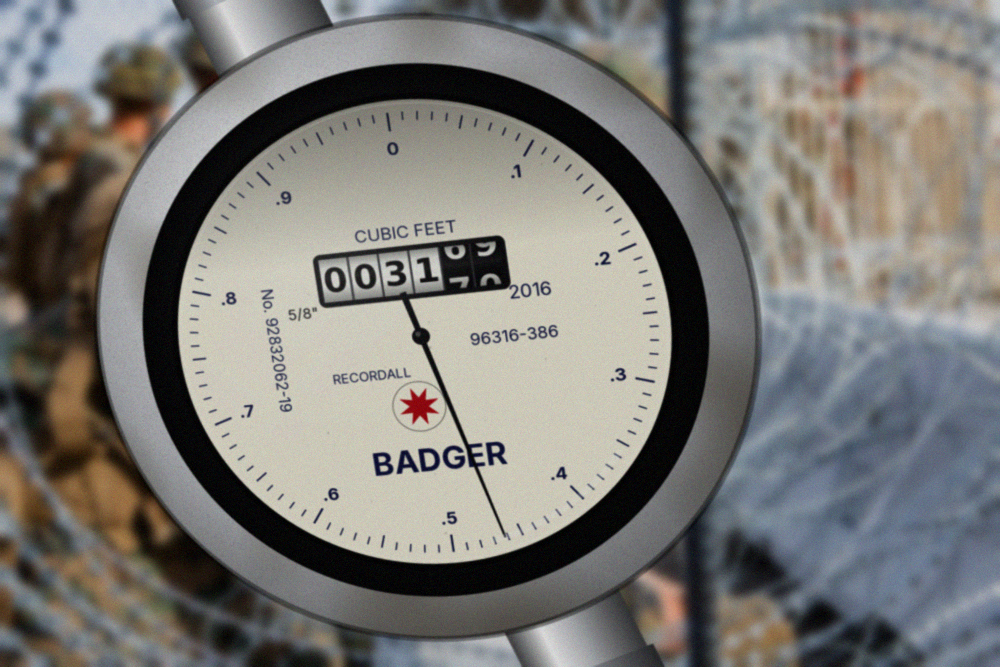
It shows 3169.46 ft³
